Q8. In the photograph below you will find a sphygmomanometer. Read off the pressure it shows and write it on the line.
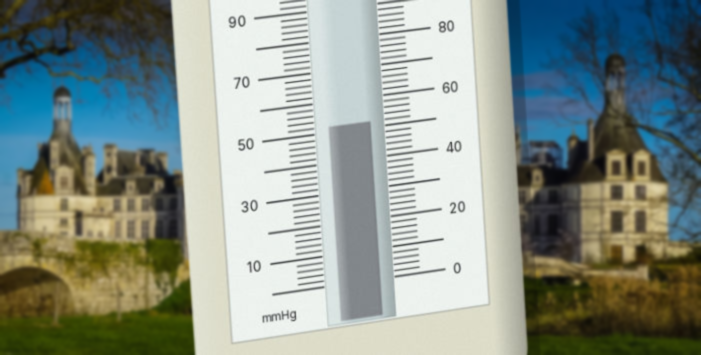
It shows 52 mmHg
